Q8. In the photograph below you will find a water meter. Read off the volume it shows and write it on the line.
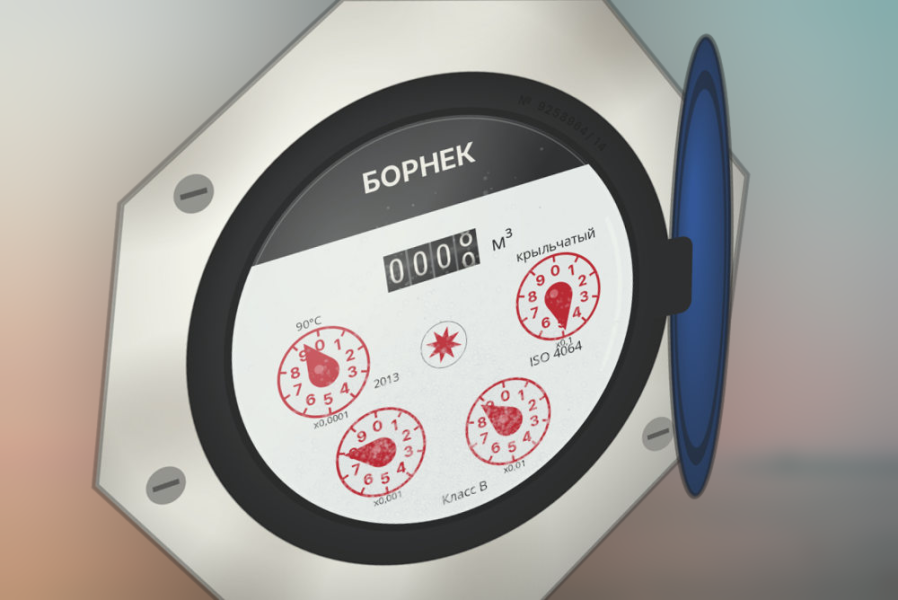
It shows 8.4879 m³
